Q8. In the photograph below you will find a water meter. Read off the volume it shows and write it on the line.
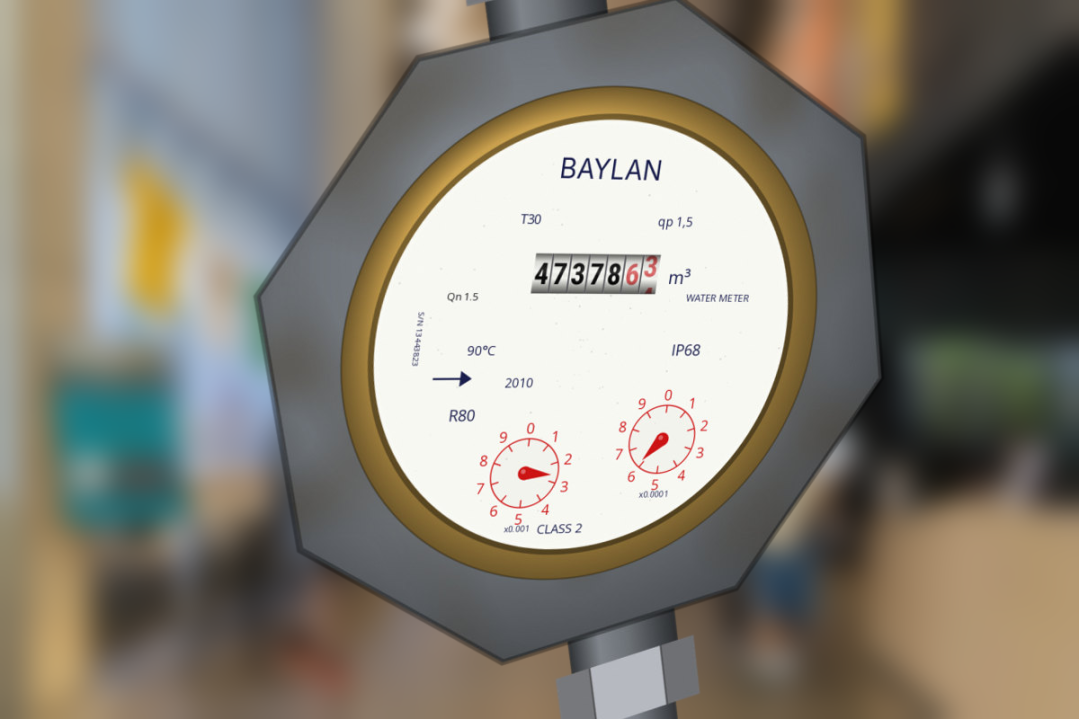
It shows 47378.6326 m³
